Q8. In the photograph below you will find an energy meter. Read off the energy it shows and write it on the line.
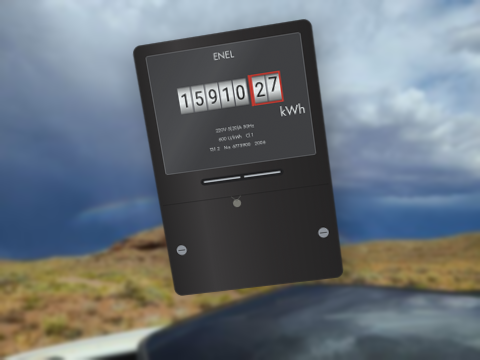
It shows 15910.27 kWh
